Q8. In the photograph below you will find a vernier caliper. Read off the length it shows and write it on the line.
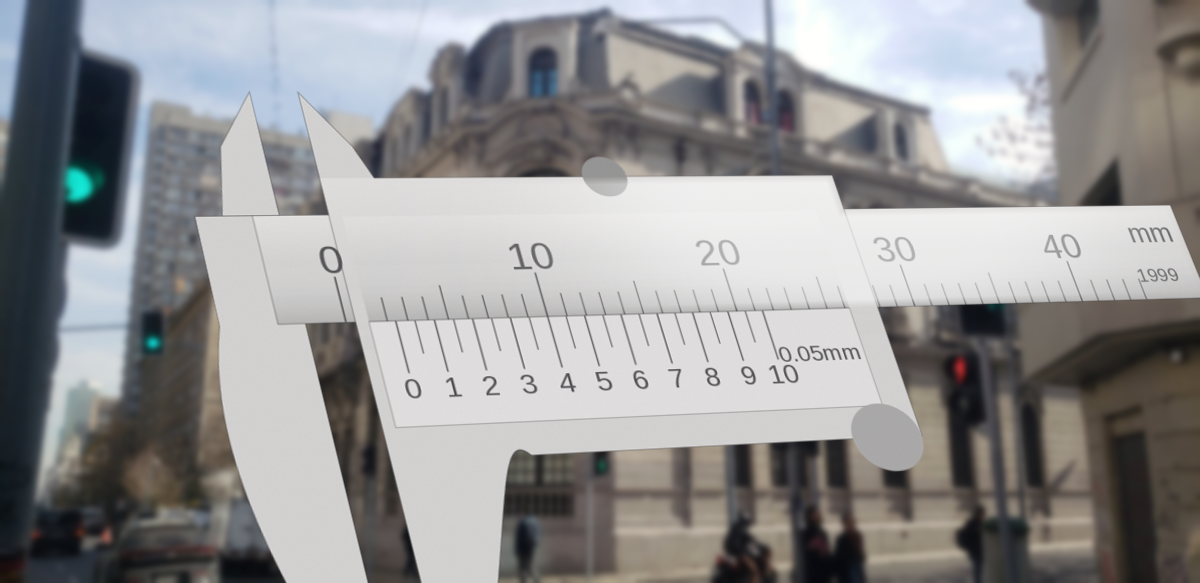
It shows 2.4 mm
